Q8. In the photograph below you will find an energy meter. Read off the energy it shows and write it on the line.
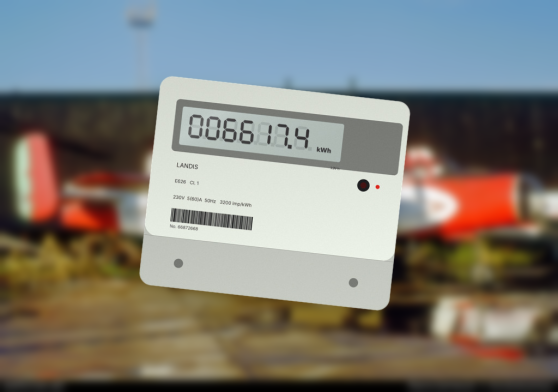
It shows 6617.4 kWh
